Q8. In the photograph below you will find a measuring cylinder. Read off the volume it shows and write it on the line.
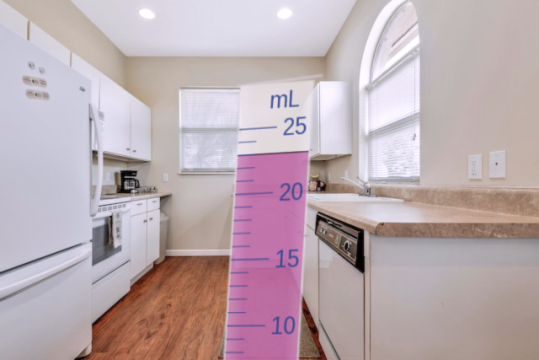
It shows 23 mL
